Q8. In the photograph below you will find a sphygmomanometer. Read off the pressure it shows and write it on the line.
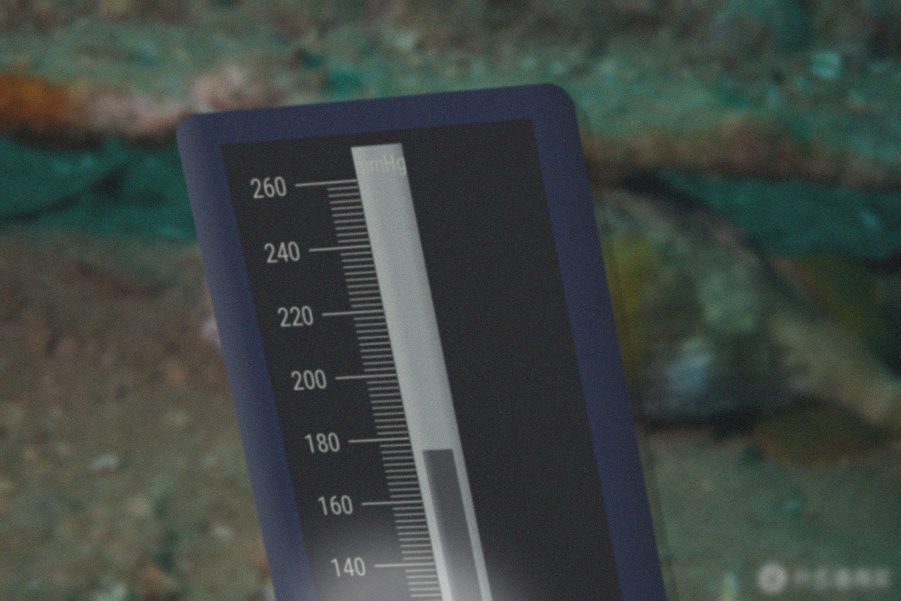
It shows 176 mmHg
